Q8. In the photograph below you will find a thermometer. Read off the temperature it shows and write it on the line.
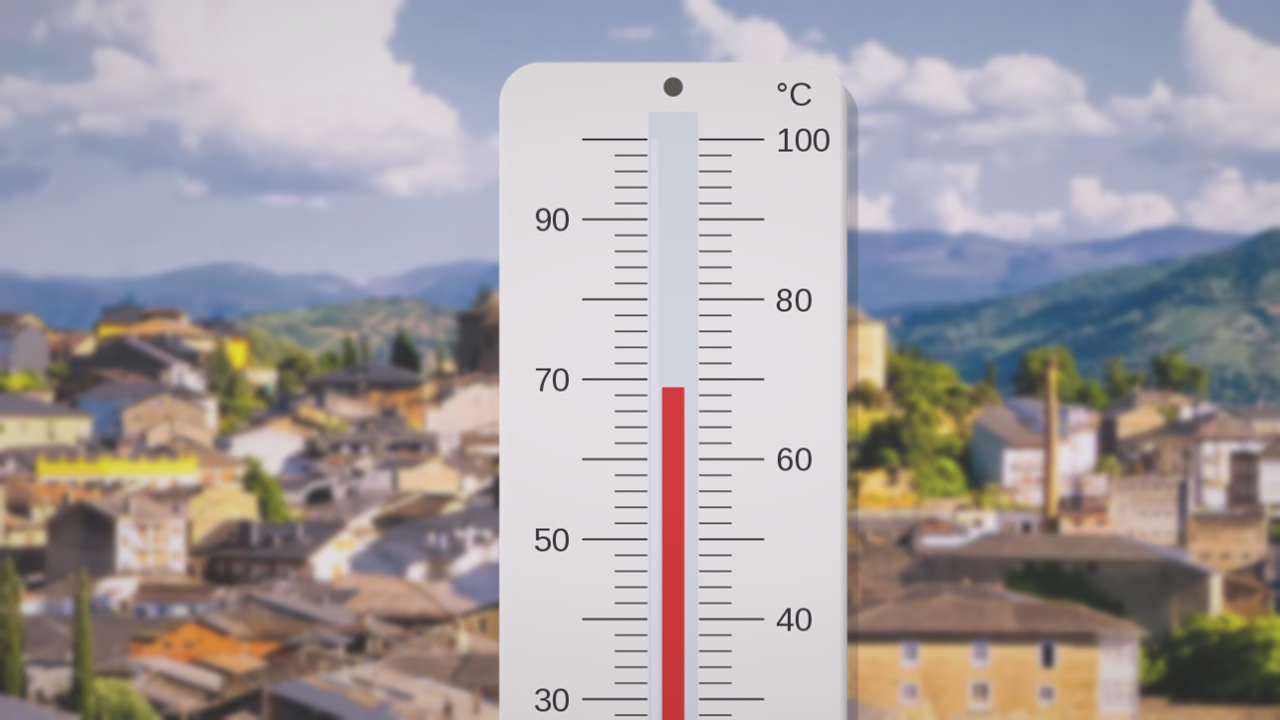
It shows 69 °C
